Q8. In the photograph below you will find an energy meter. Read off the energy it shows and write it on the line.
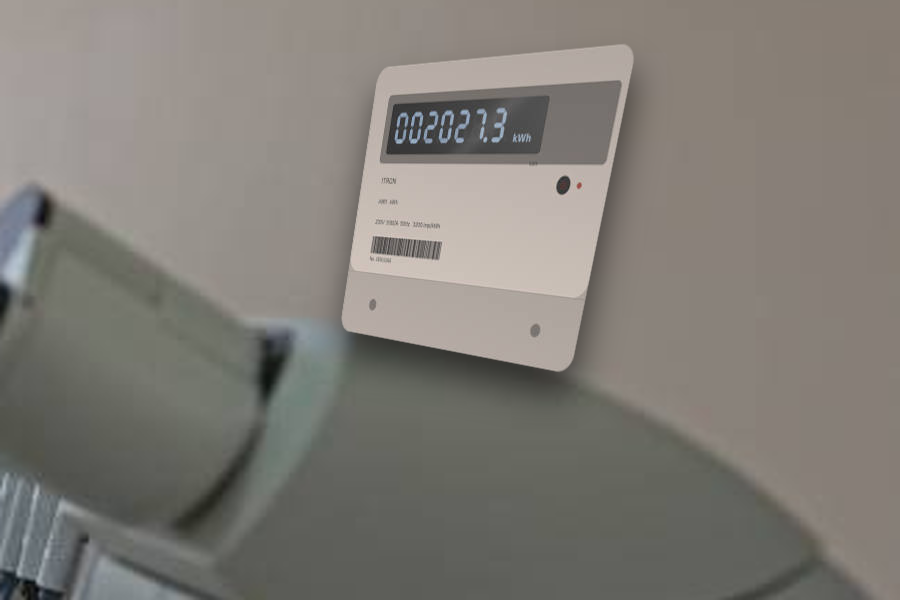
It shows 2027.3 kWh
